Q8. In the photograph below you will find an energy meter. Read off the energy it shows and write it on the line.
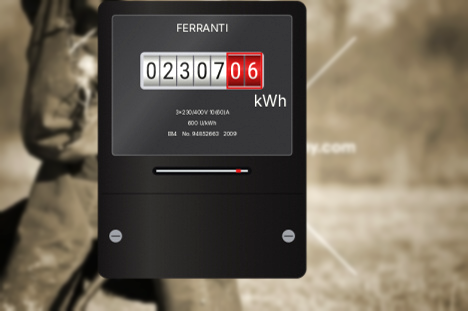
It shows 2307.06 kWh
